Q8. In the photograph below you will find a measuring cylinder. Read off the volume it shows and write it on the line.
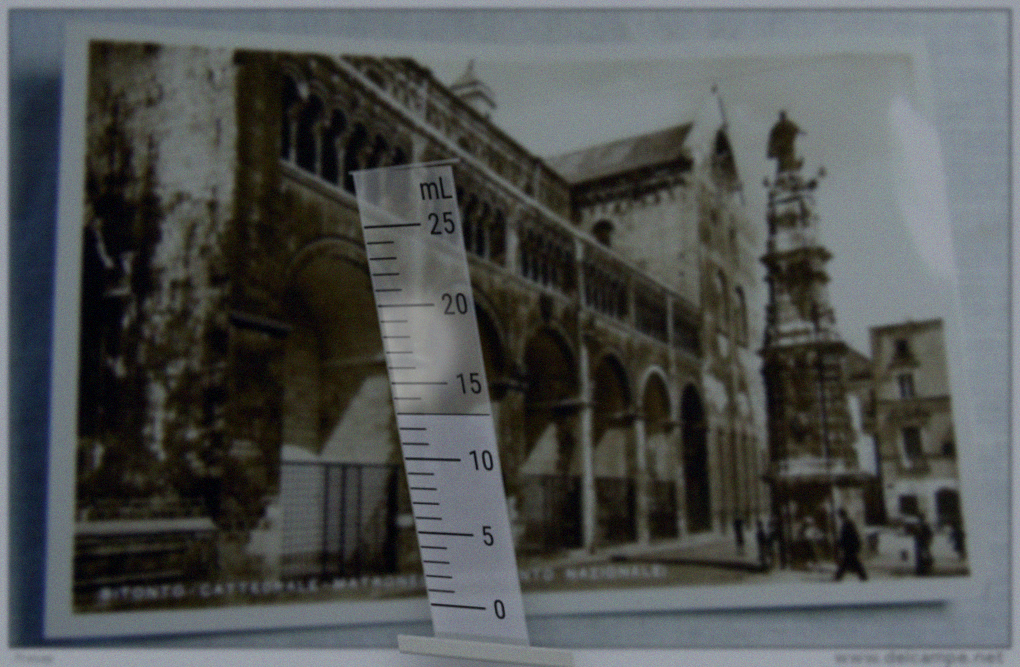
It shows 13 mL
